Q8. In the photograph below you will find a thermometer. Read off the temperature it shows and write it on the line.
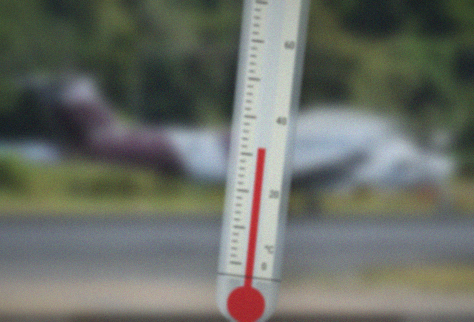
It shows 32 °C
